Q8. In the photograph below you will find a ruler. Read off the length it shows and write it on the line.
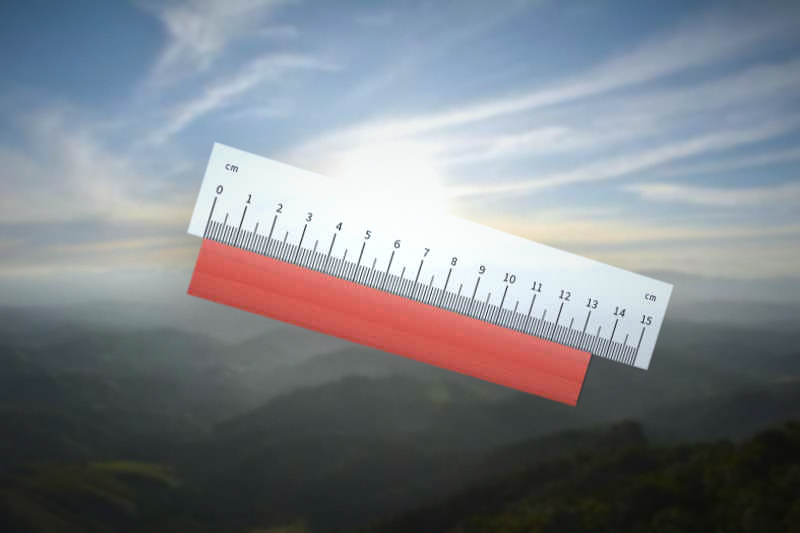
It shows 13.5 cm
